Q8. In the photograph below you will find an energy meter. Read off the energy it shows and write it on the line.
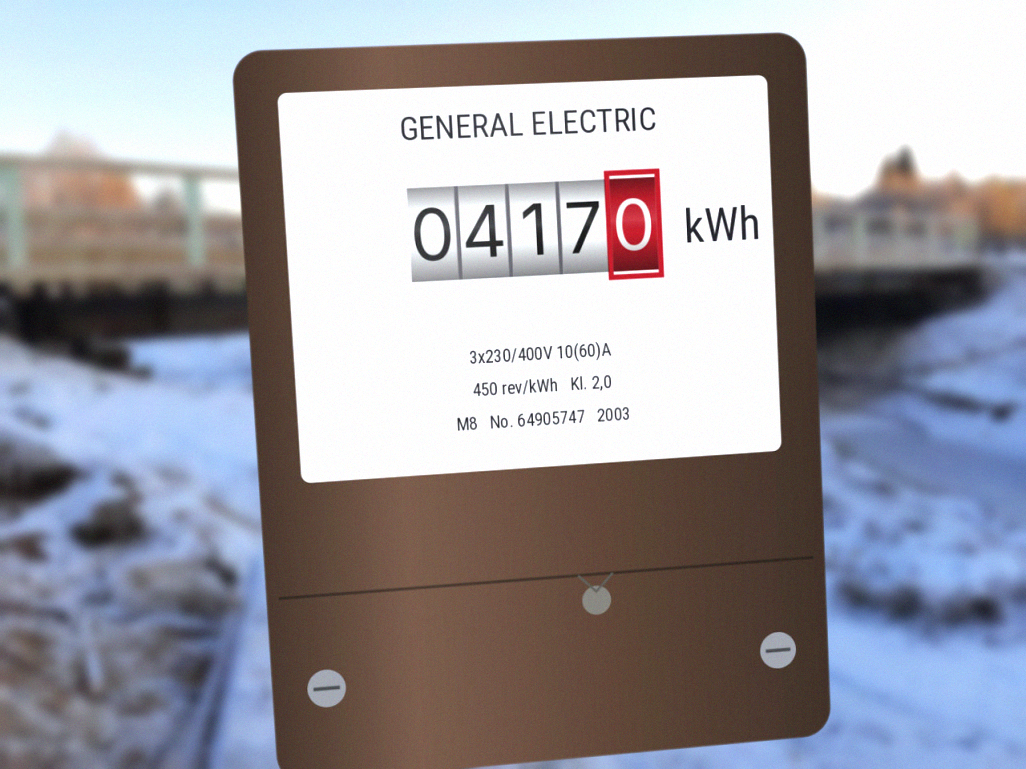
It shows 417.0 kWh
